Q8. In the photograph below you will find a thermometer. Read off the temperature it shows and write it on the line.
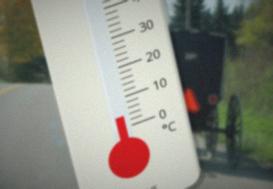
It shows 4 °C
